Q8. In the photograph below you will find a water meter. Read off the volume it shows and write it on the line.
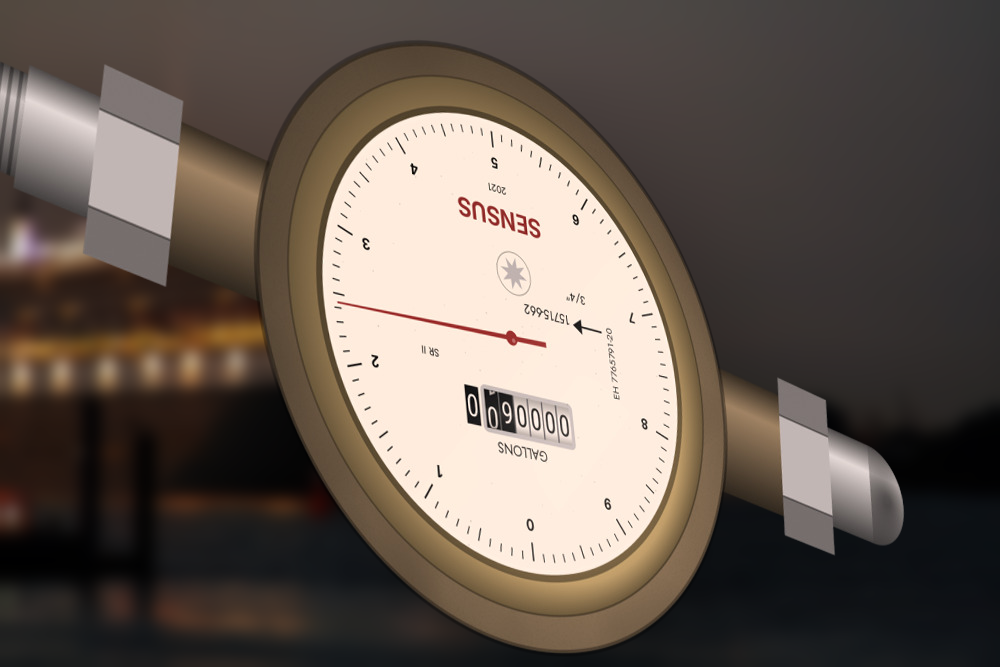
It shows 602.4 gal
